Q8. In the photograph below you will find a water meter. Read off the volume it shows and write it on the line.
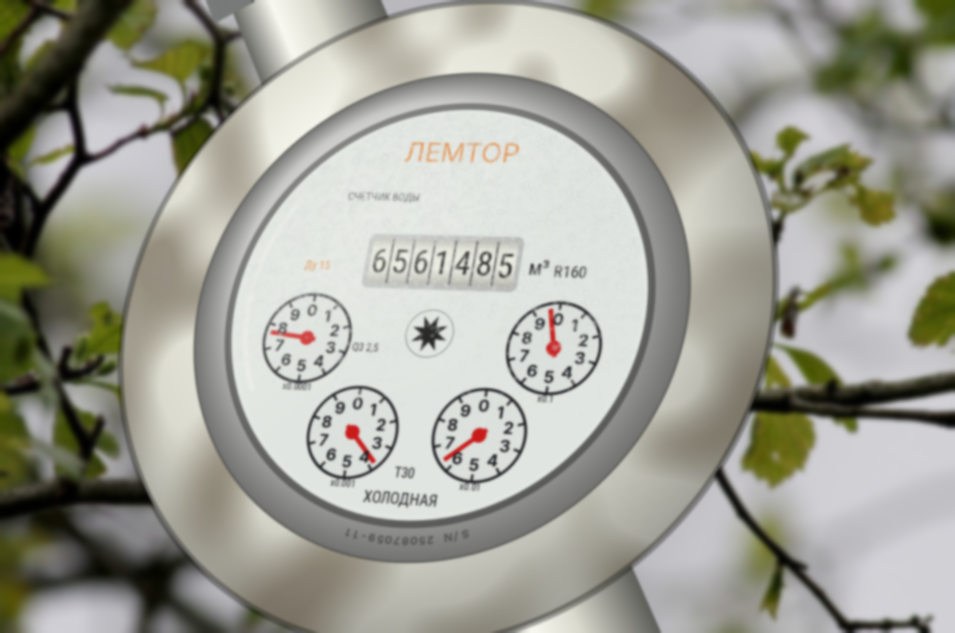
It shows 6561484.9637 m³
